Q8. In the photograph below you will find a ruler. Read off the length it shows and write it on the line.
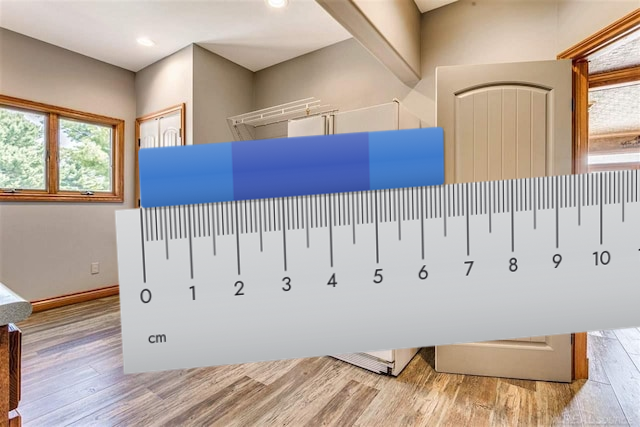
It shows 6.5 cm
